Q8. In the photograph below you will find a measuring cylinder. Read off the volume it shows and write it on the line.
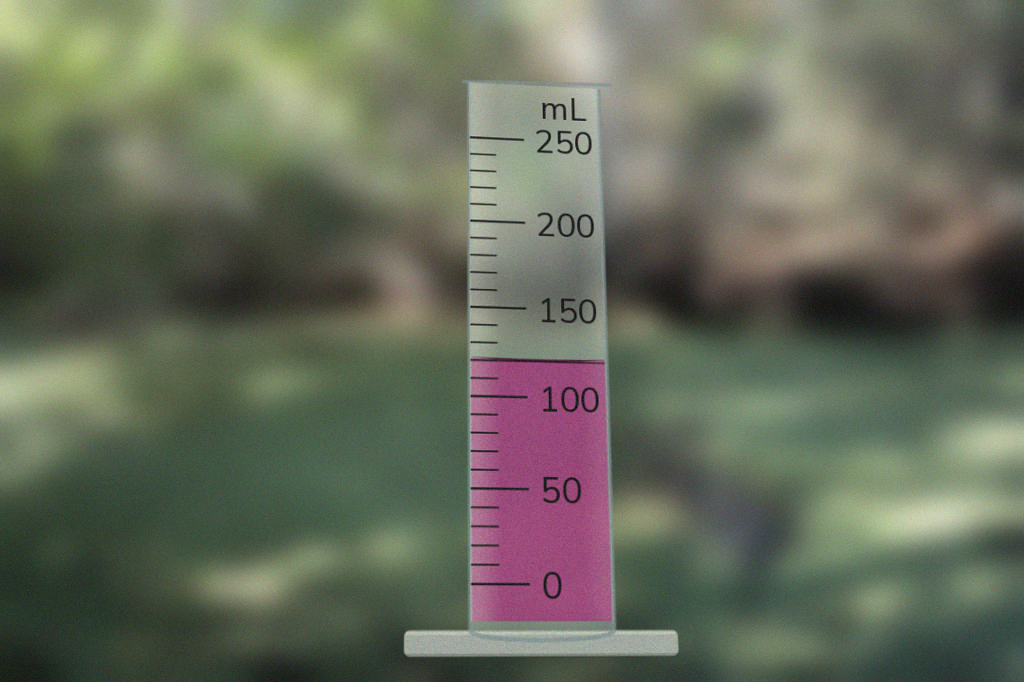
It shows 120 mL
